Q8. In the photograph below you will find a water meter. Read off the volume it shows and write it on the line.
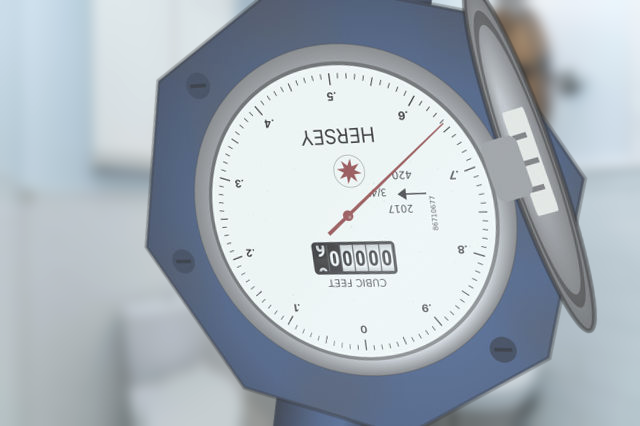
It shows 5.64 ft³
